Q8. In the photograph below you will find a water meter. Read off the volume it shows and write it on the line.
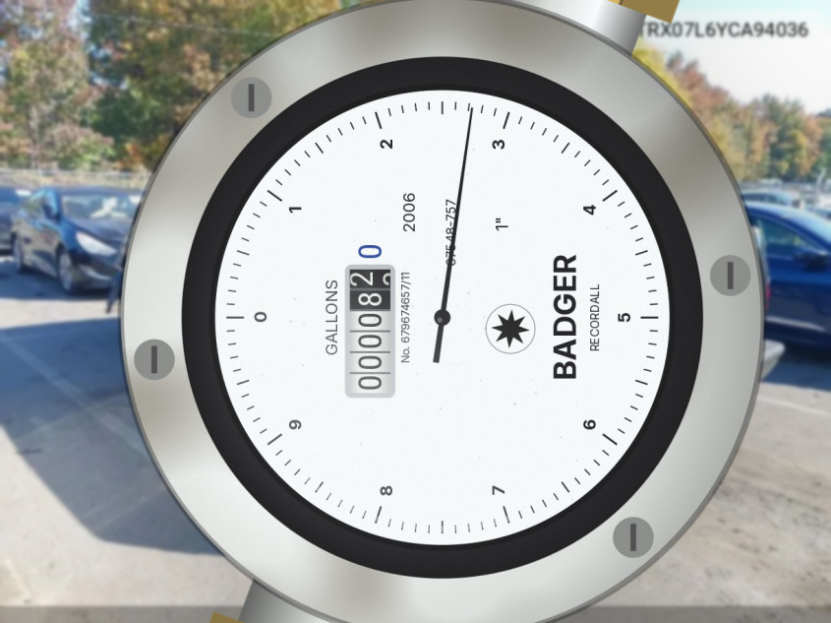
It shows 822.7 gal
